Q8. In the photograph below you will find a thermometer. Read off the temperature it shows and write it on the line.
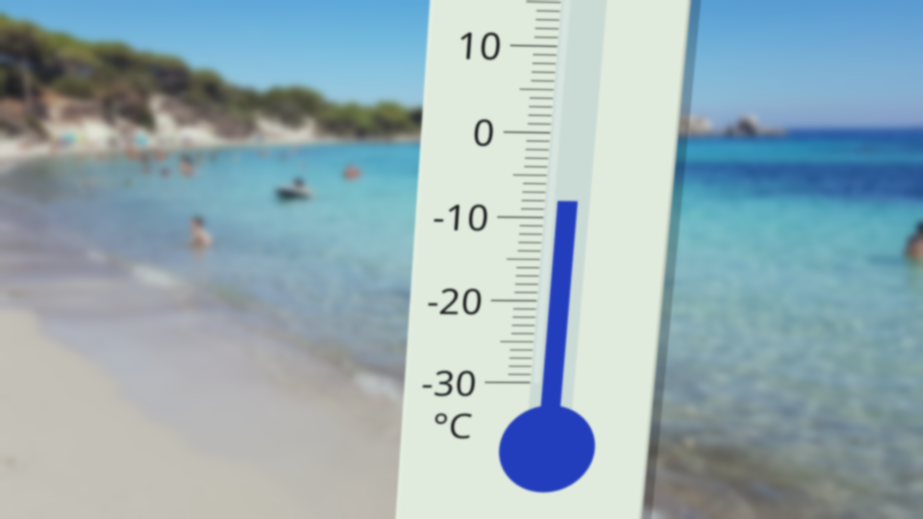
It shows -8 °C
